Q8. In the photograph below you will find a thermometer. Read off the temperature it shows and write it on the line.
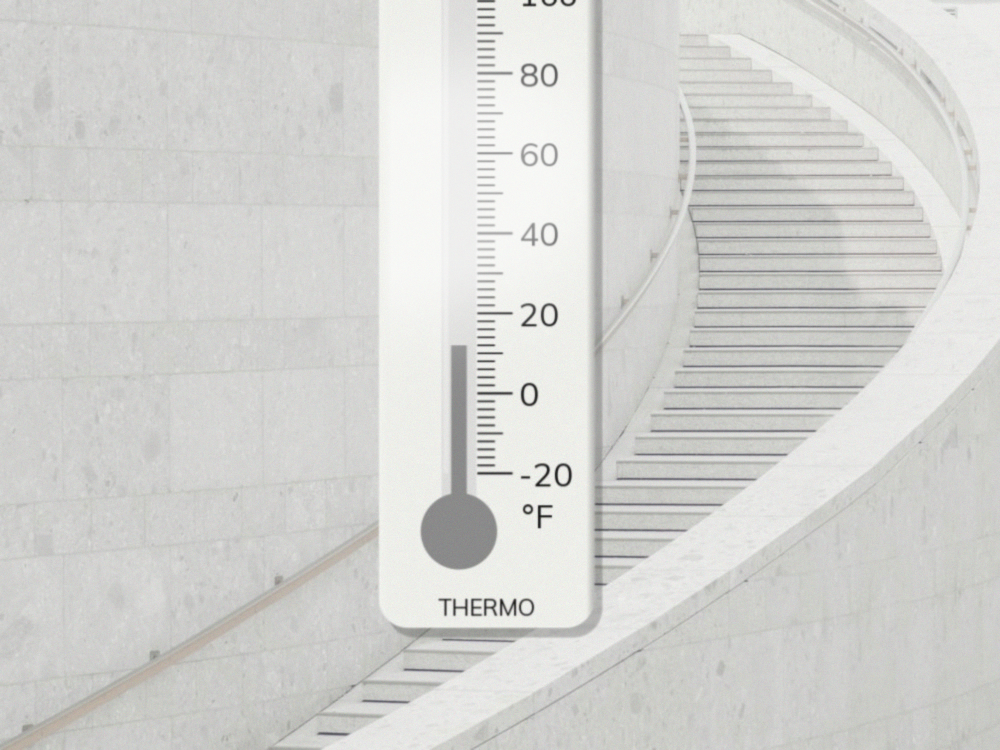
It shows 12 °F
